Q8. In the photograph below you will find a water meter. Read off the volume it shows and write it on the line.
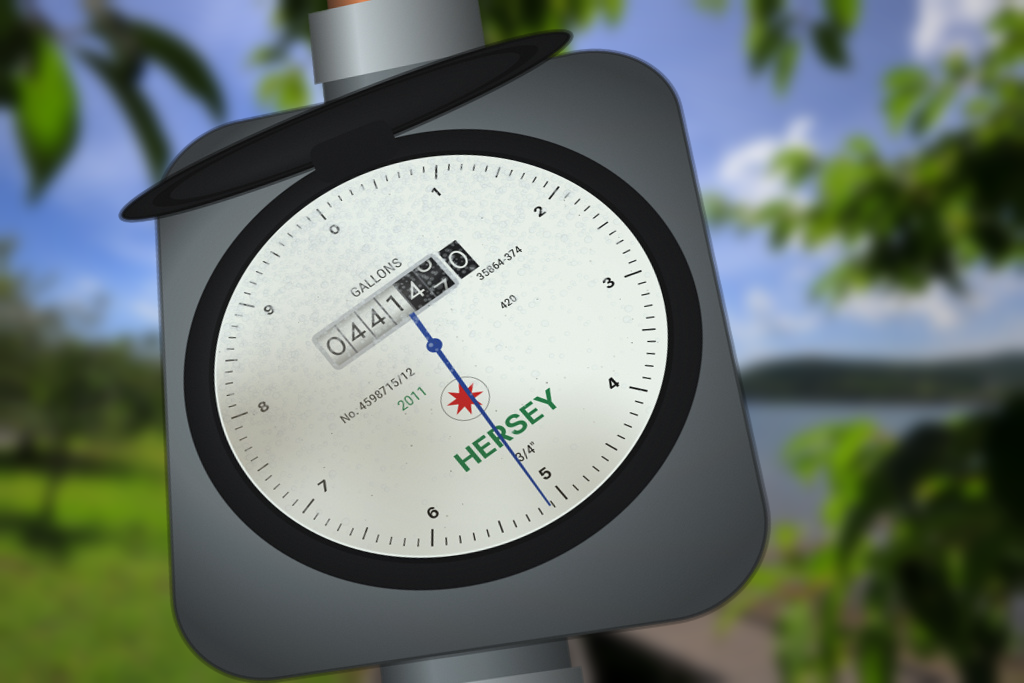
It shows 441465.1 gal
